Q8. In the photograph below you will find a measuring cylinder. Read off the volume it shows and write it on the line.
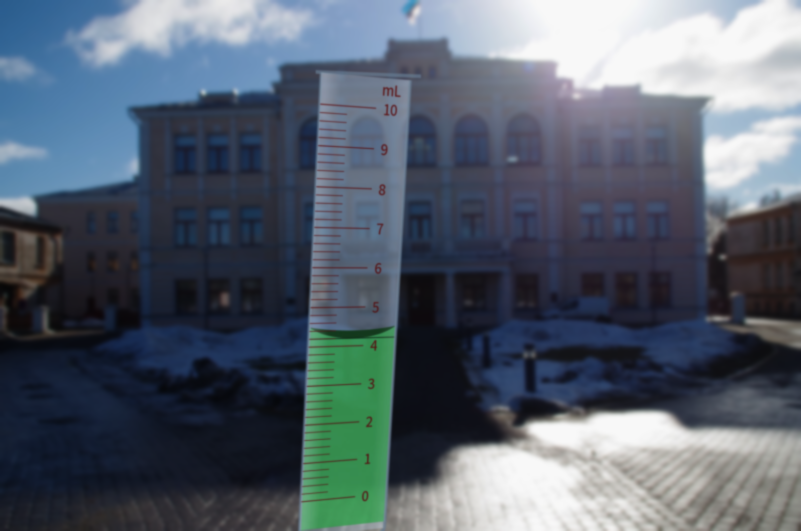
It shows 4.2 mL
